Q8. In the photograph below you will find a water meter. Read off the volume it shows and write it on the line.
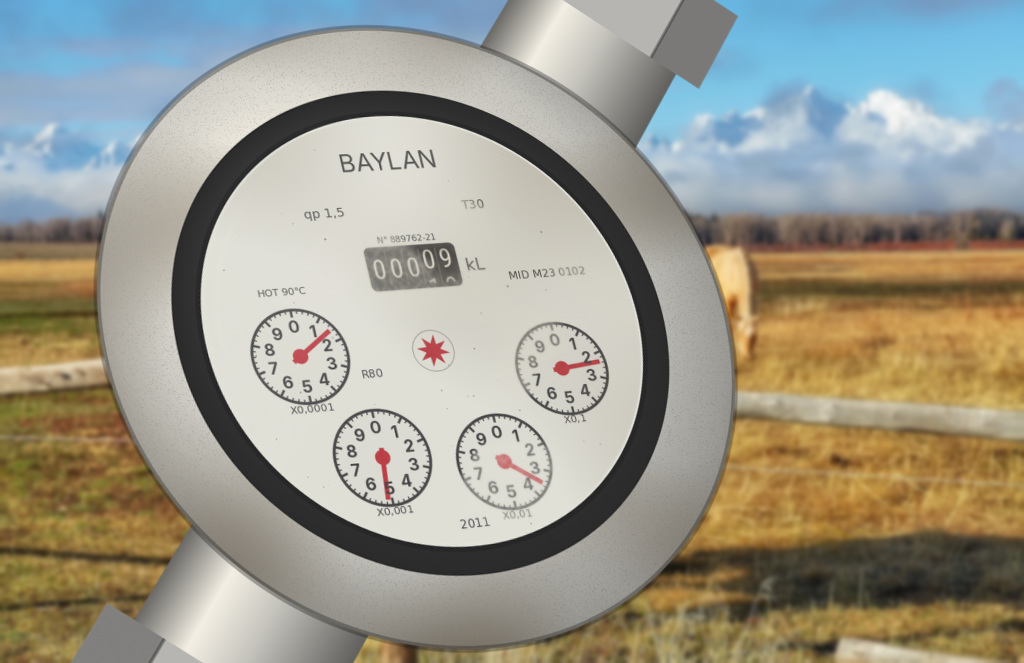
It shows 9.2351 kL
